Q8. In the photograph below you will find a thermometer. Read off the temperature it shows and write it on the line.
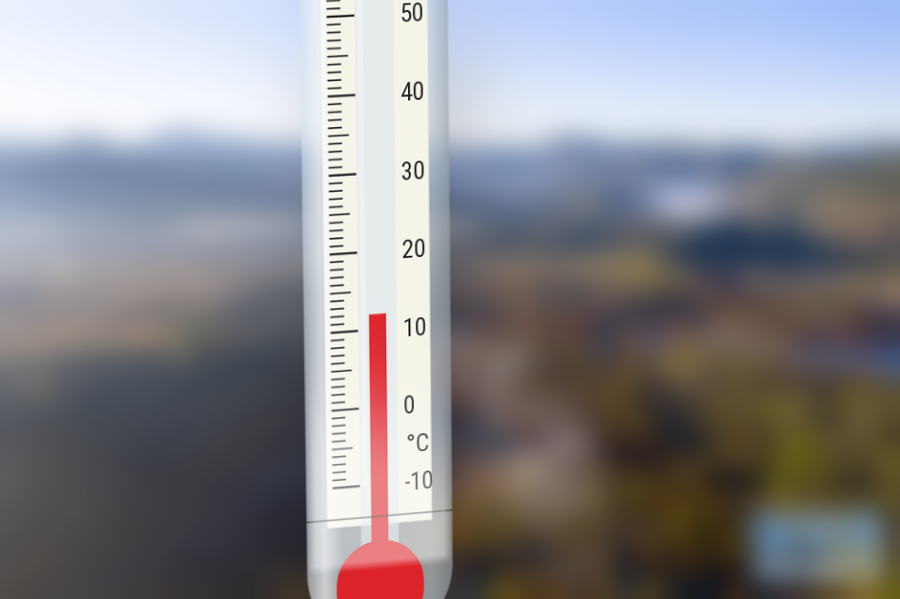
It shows 12 °C
